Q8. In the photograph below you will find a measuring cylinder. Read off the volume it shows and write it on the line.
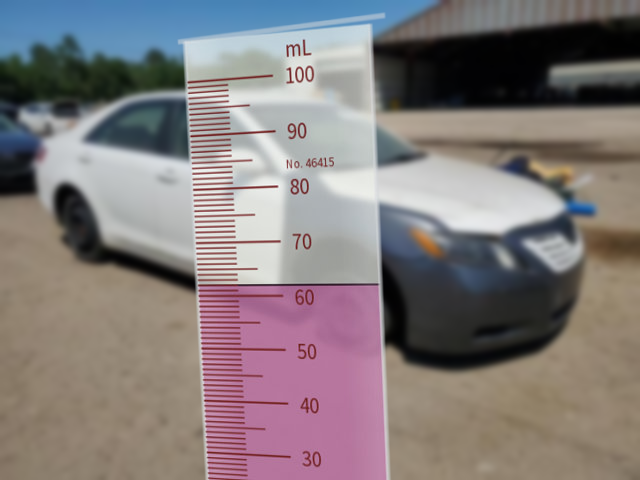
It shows 62 mL
